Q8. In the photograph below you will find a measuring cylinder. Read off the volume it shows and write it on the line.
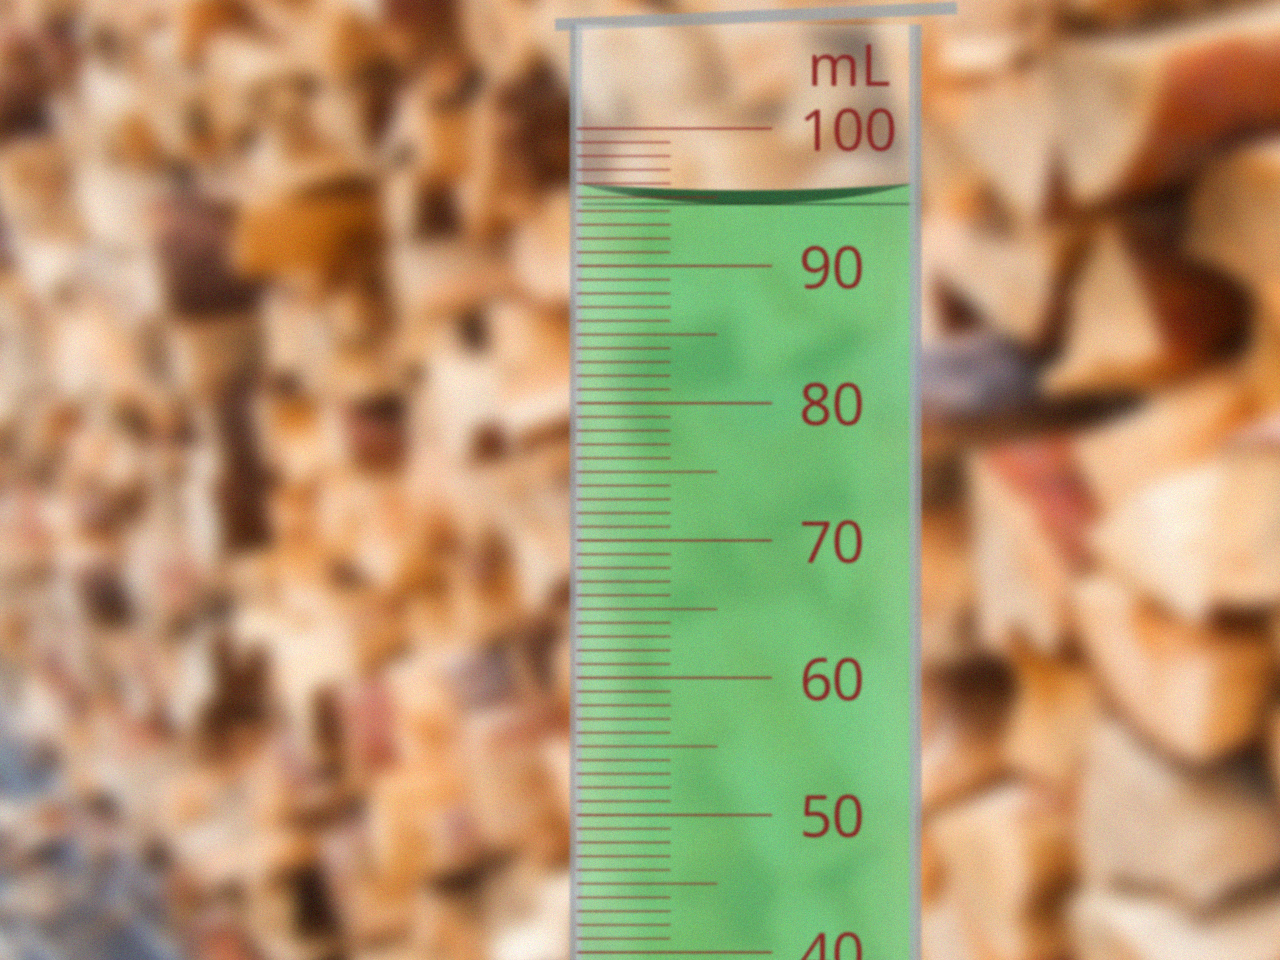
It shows 94.5 mL
